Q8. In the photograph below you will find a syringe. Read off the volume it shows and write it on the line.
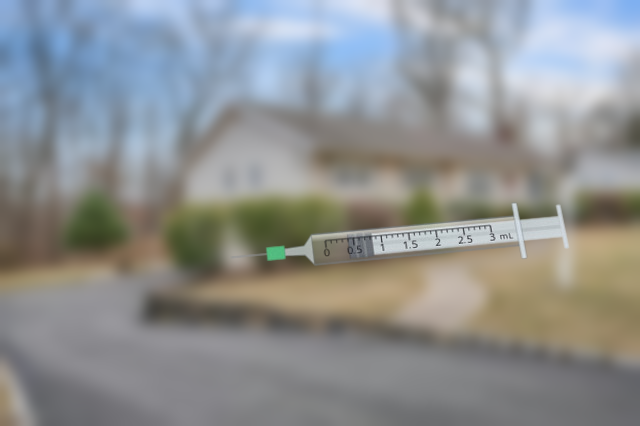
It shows 0.4 mL
